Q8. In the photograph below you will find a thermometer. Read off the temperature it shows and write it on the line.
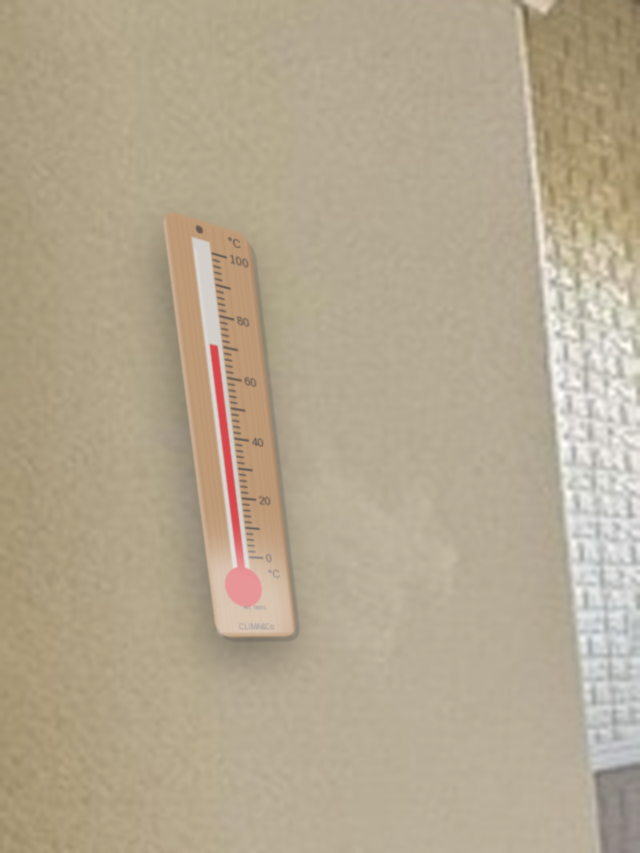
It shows 70 °C
